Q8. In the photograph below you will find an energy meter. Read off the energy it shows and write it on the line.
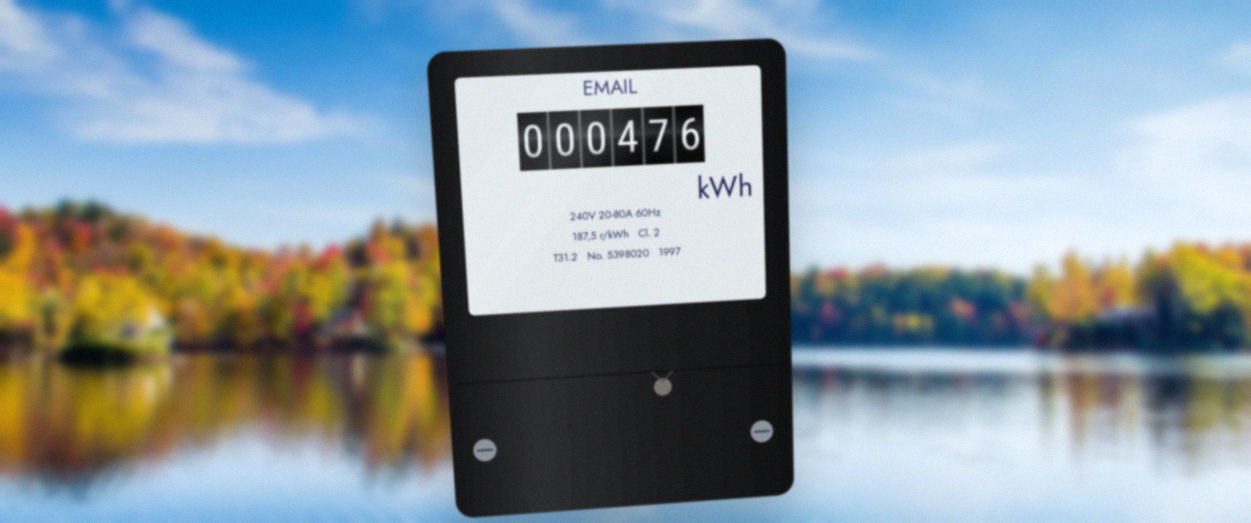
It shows 476 kWh
